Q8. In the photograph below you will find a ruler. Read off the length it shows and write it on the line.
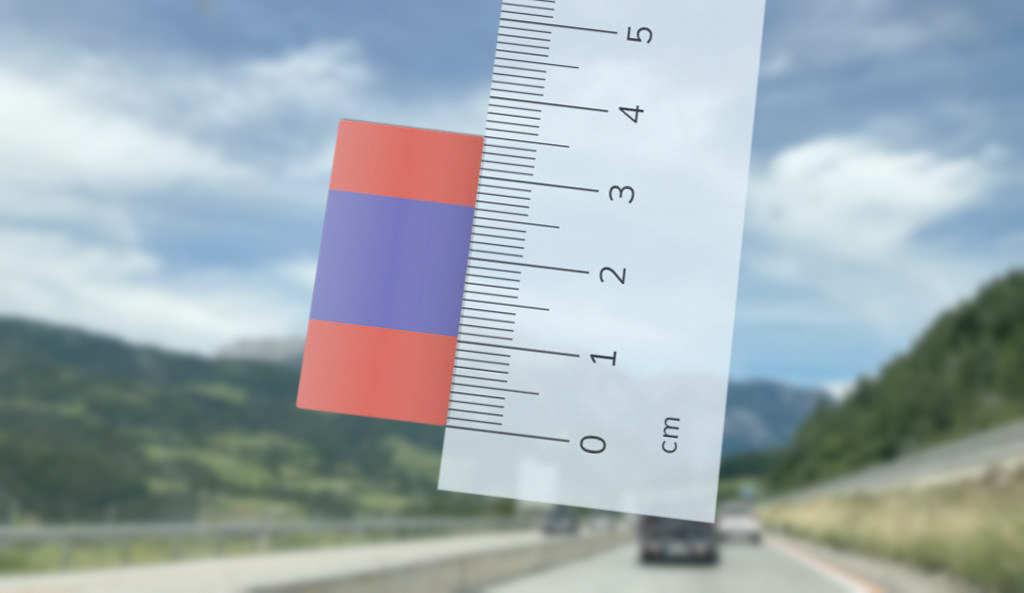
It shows 3.5 cm
